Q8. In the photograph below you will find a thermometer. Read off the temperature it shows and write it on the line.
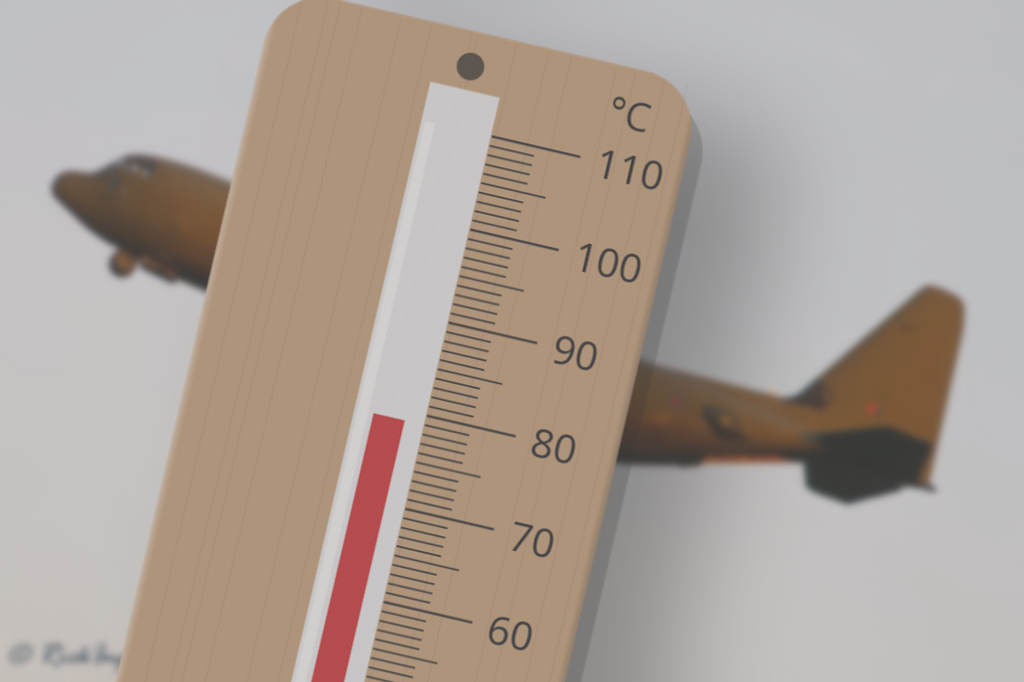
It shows 79 °C
